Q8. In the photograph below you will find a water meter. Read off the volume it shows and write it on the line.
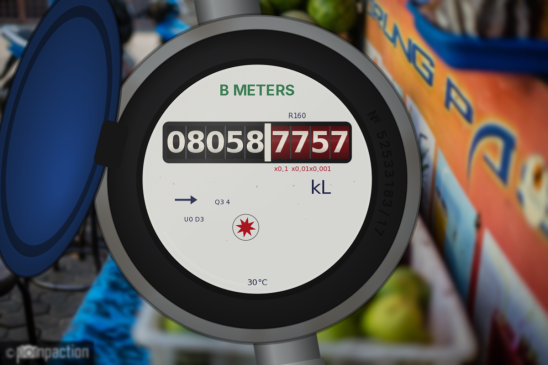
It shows 8058.7757 kL
